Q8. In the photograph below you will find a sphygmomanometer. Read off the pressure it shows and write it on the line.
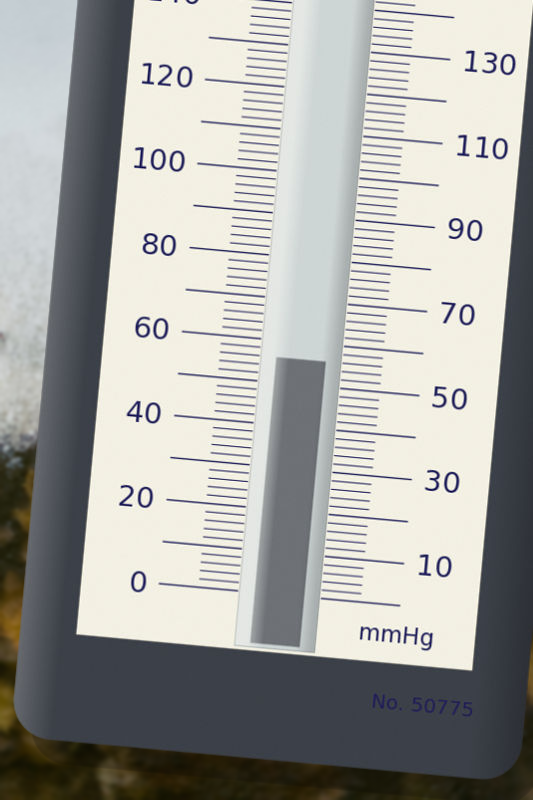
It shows 56 mmHg
